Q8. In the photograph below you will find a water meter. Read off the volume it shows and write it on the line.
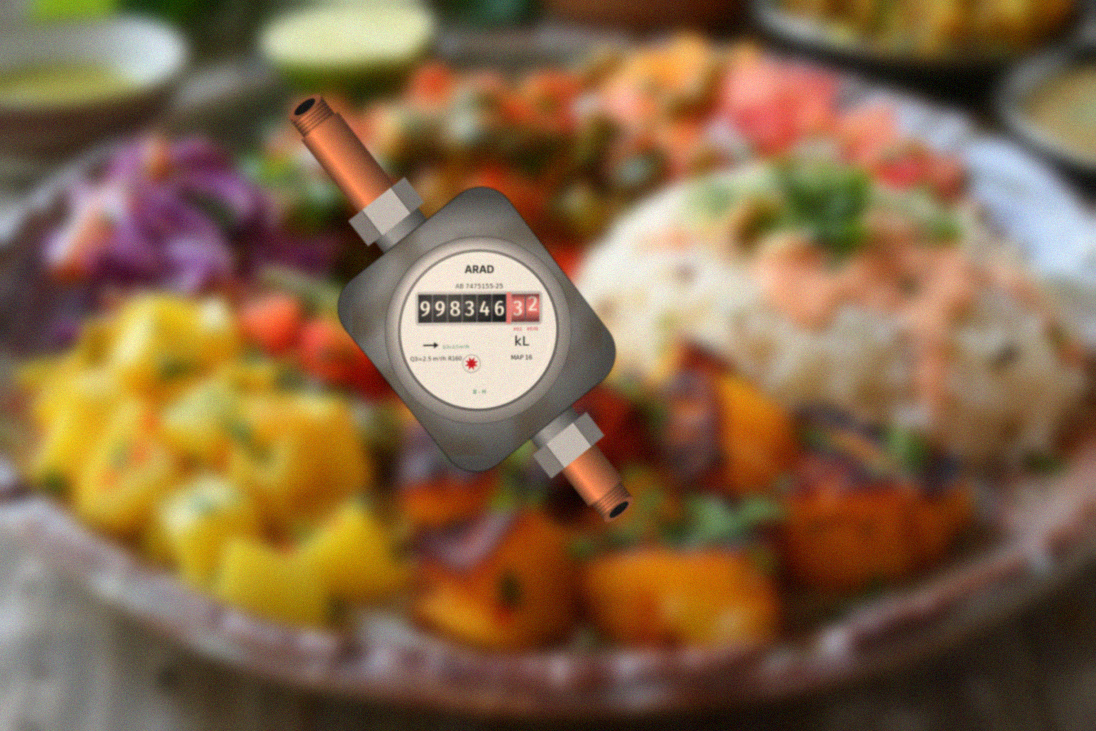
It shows 998346.32 kL
